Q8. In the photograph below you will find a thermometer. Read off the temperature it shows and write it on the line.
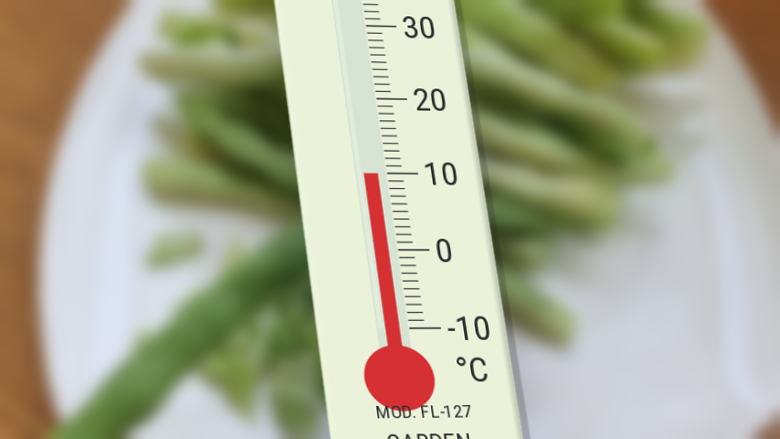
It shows 10 °C
